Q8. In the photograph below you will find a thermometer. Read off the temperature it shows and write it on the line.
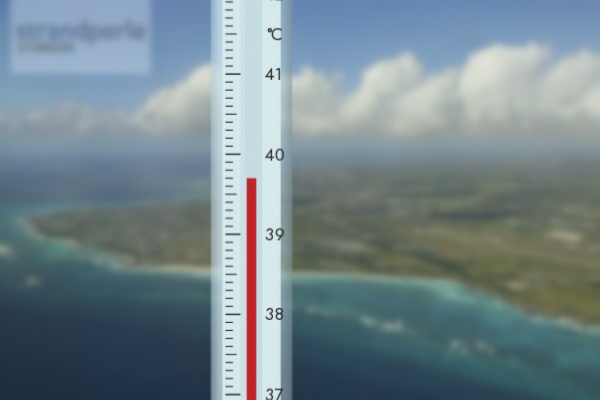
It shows 39.7 °C
